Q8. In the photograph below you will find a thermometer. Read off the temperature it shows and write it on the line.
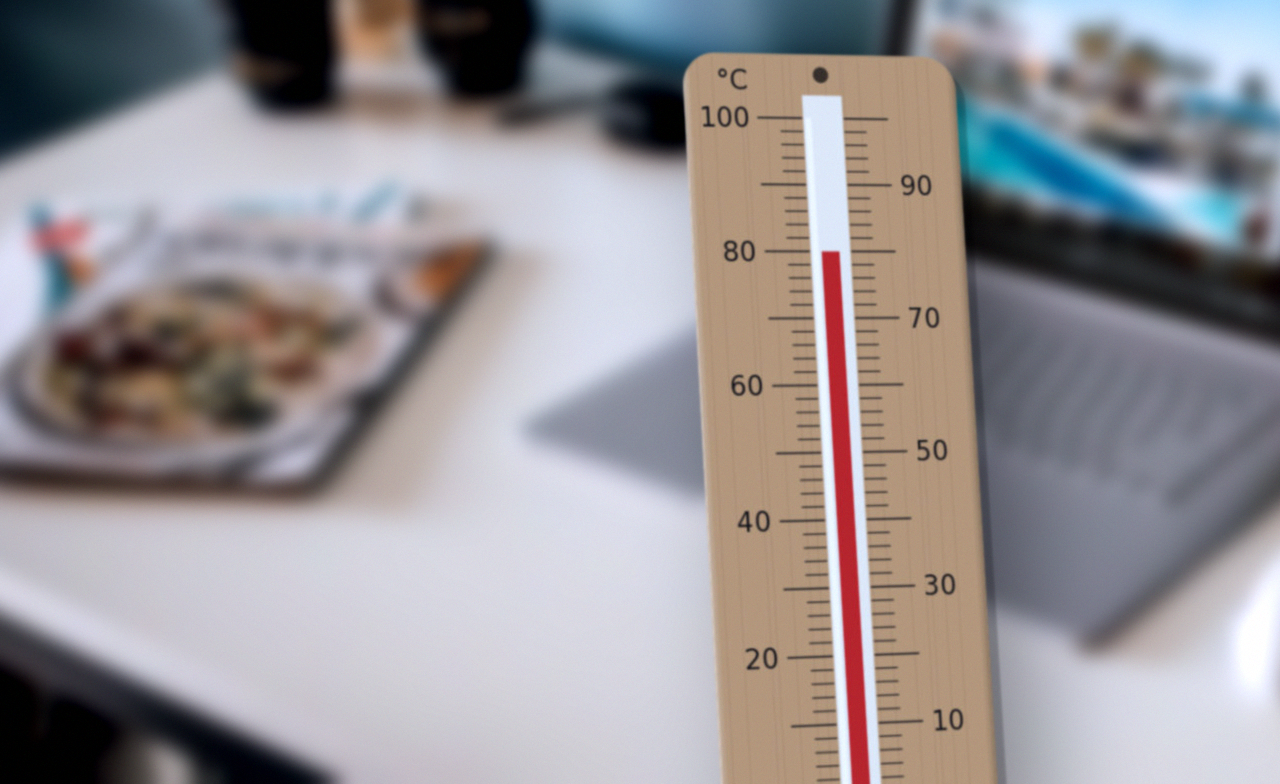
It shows 80 °C
